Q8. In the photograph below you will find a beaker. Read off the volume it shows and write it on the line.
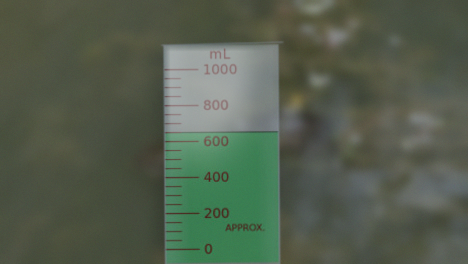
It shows 650 mL
